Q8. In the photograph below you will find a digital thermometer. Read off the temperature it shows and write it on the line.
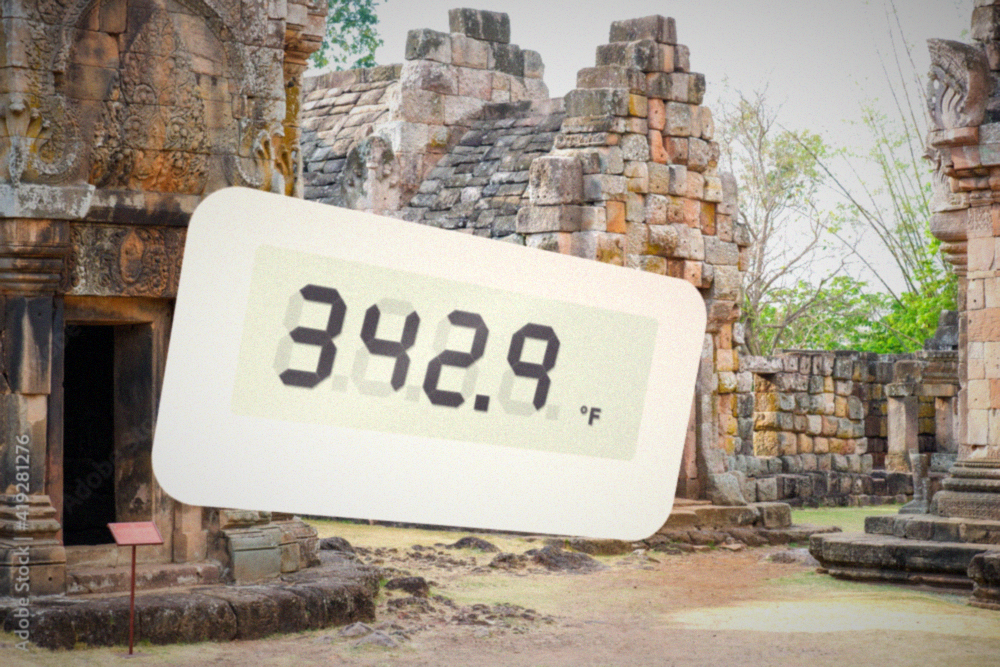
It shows 342.9 °F
